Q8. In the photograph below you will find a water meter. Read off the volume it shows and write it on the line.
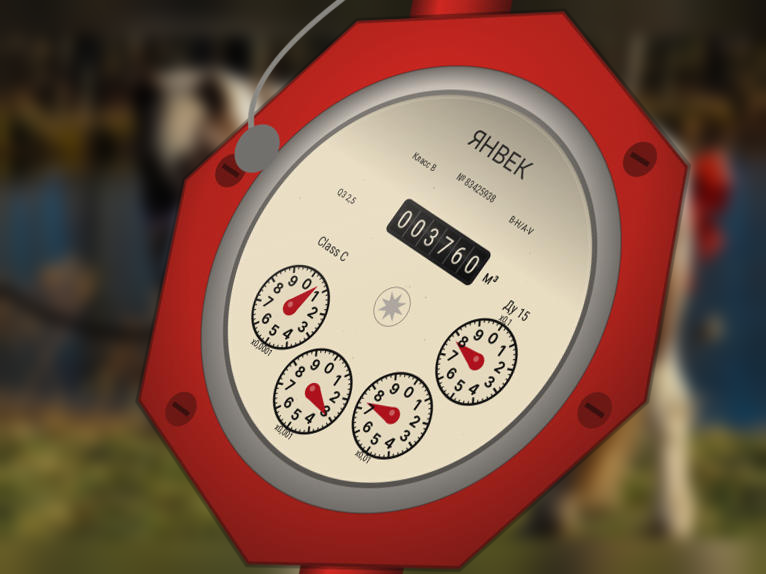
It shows 3760.7730 m³
